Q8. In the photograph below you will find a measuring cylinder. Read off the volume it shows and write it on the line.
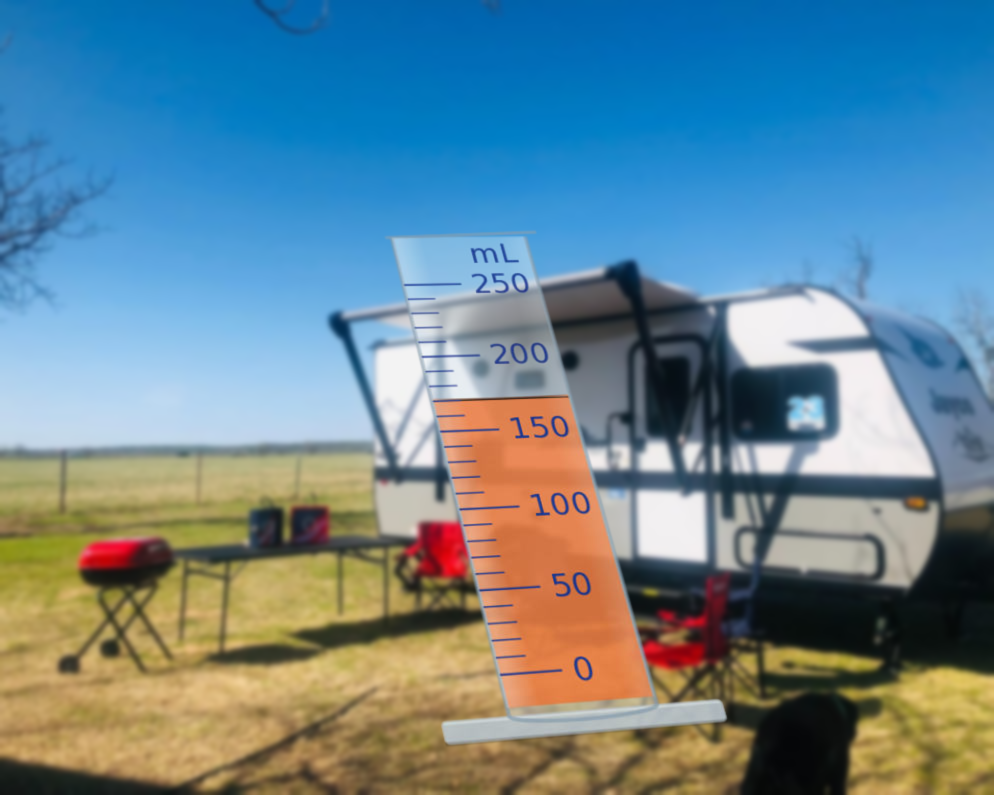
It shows 170 mL
